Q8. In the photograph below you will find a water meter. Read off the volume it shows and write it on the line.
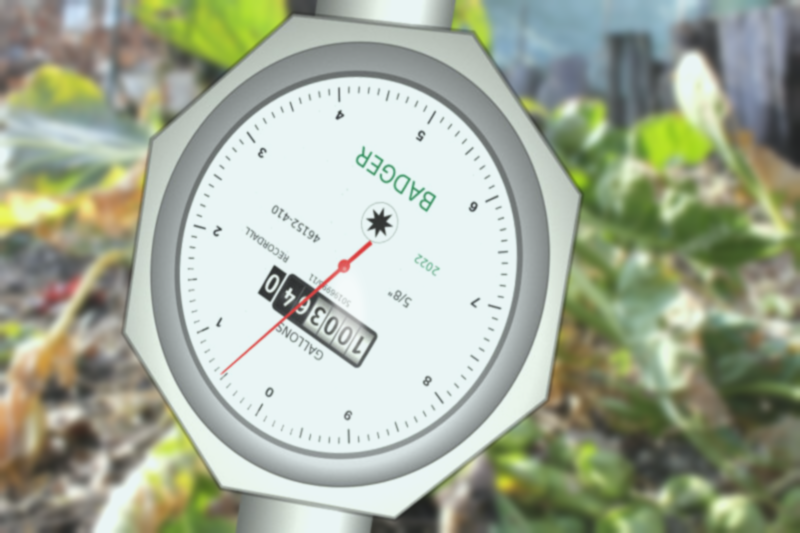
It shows 1003640.5 gal
